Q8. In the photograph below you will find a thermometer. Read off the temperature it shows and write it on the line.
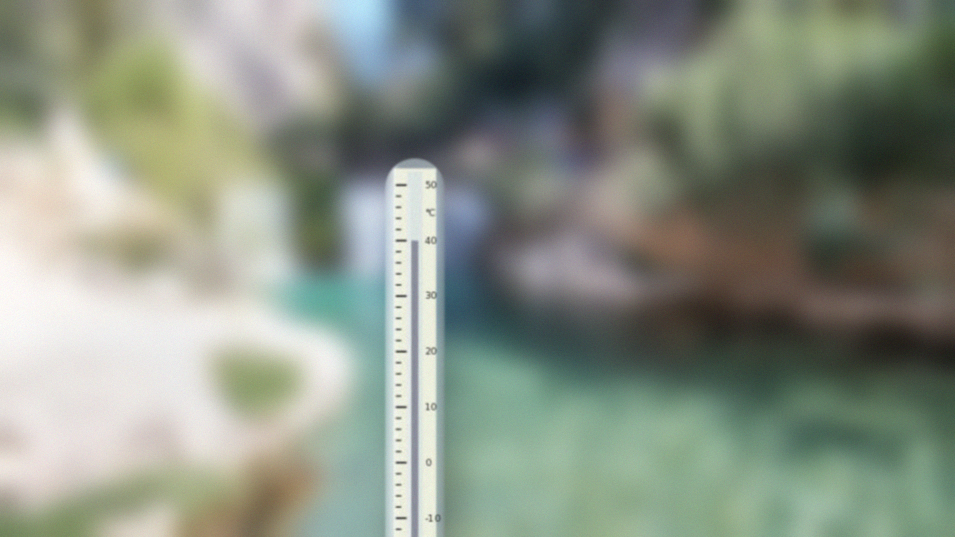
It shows 40 °C
